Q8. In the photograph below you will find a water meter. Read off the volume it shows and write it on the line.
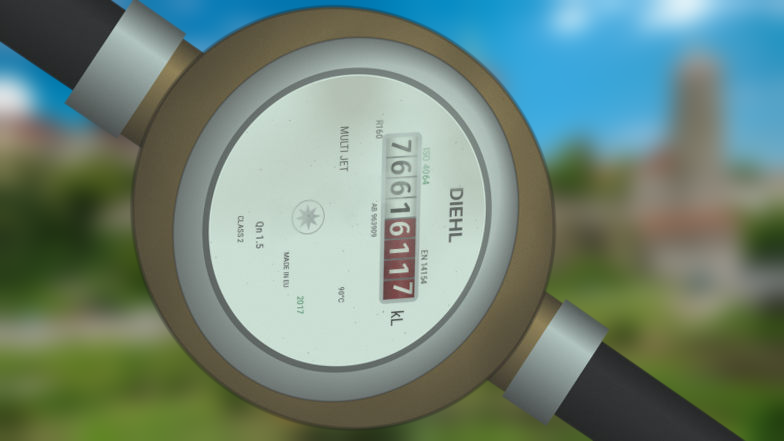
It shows 7661.6117 kL
